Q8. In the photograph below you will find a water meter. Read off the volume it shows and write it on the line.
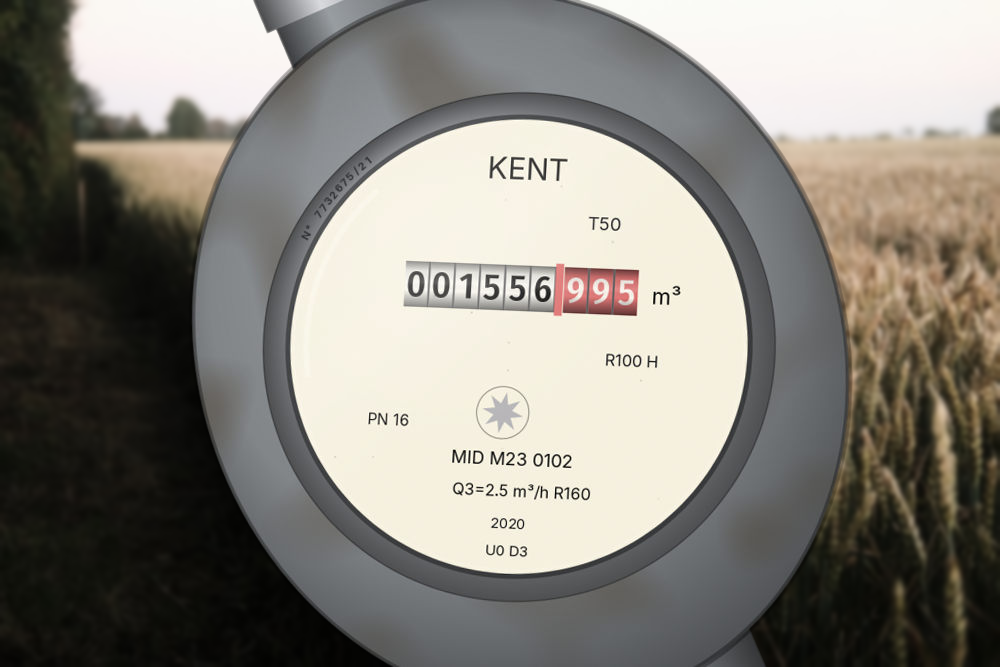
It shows 1556.995 m³
